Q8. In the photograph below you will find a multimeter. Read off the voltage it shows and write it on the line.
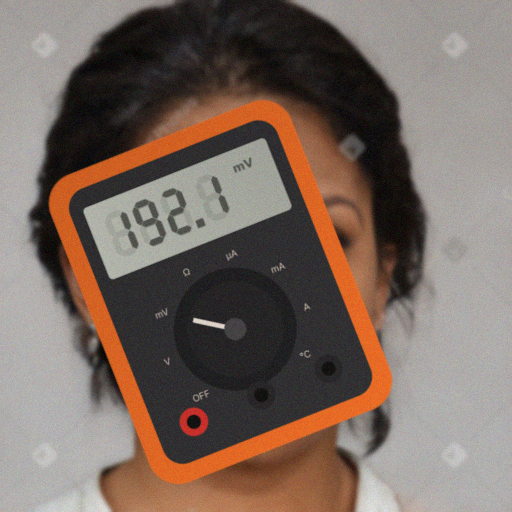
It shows 192.1 mV
